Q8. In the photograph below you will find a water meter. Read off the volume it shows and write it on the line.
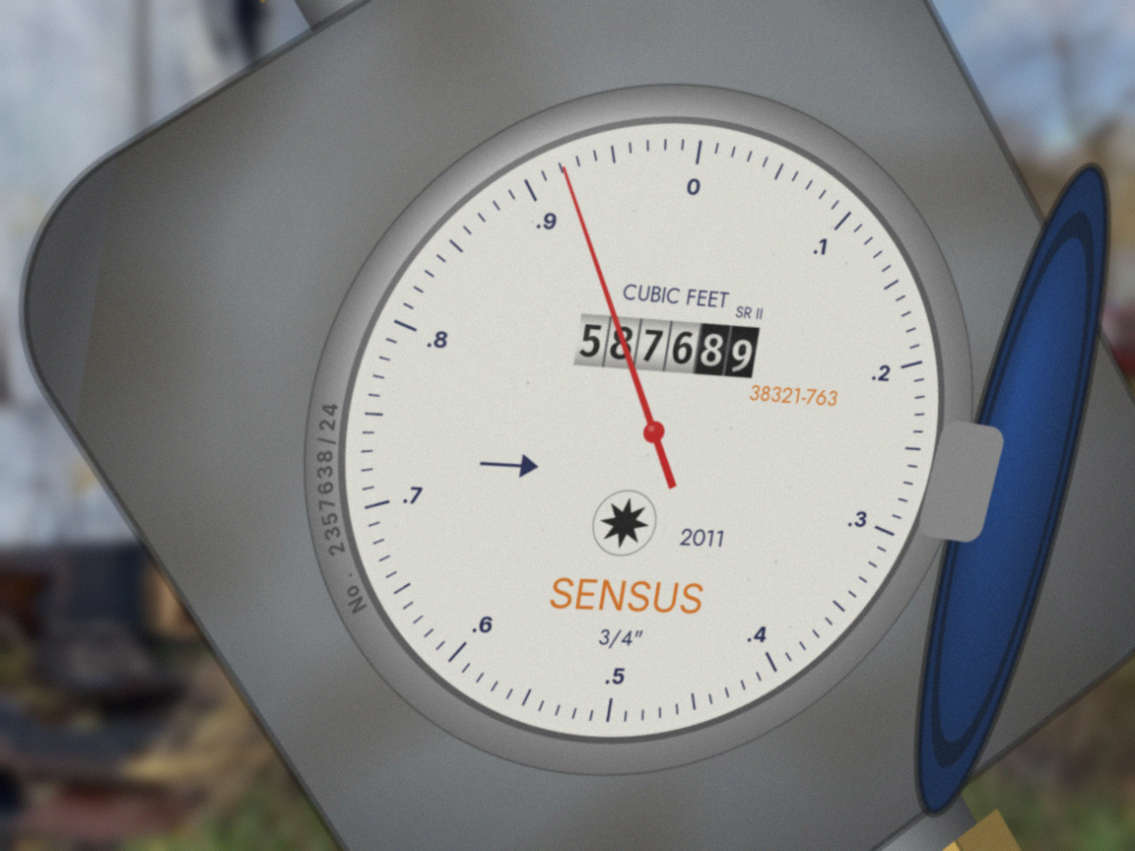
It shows 587688.92 ft³
